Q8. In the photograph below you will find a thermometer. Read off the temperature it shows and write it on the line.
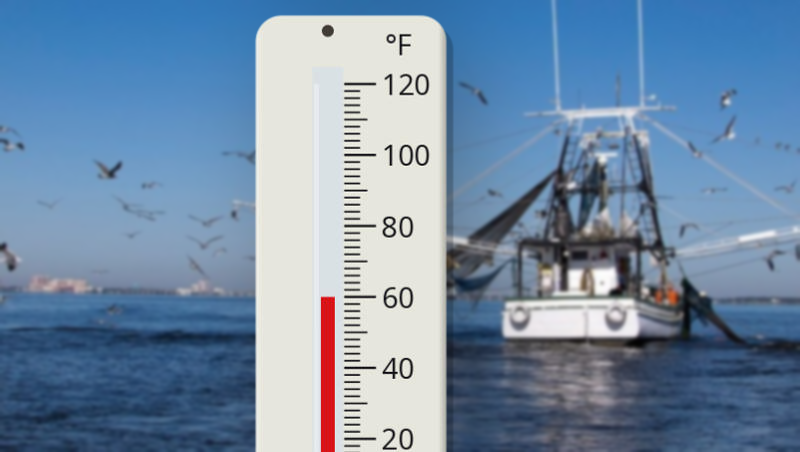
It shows 60 °F
